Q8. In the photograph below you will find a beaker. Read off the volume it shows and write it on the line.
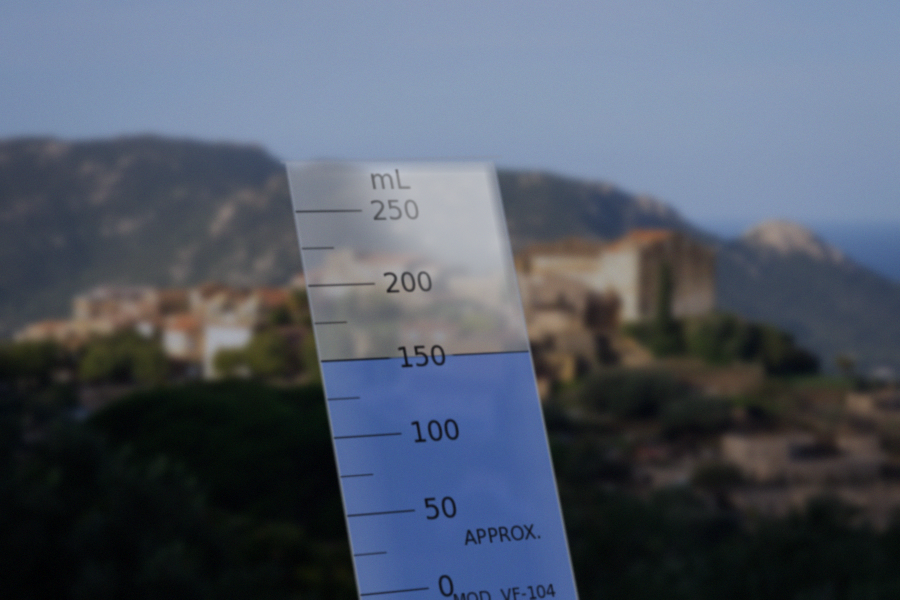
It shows 150 mL
